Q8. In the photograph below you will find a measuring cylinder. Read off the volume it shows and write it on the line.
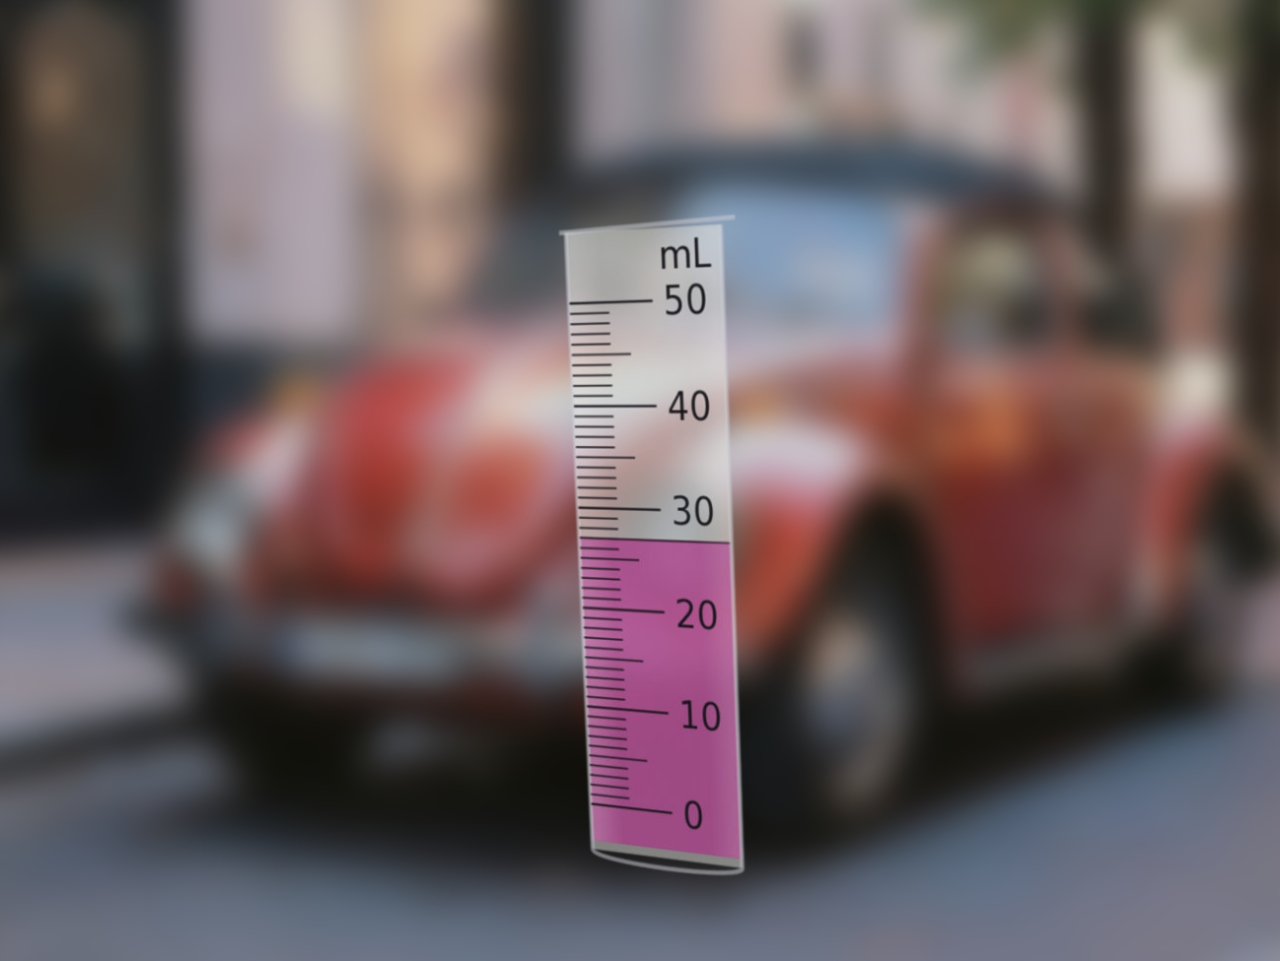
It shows 27 mL
